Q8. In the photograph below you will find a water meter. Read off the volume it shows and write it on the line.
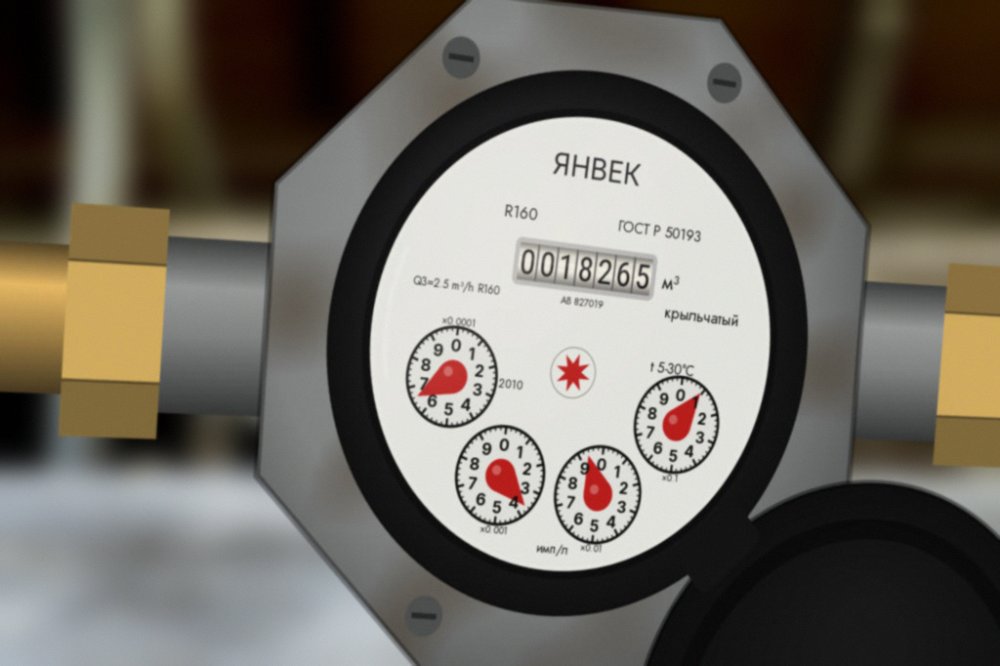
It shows 18265.0936 m³
